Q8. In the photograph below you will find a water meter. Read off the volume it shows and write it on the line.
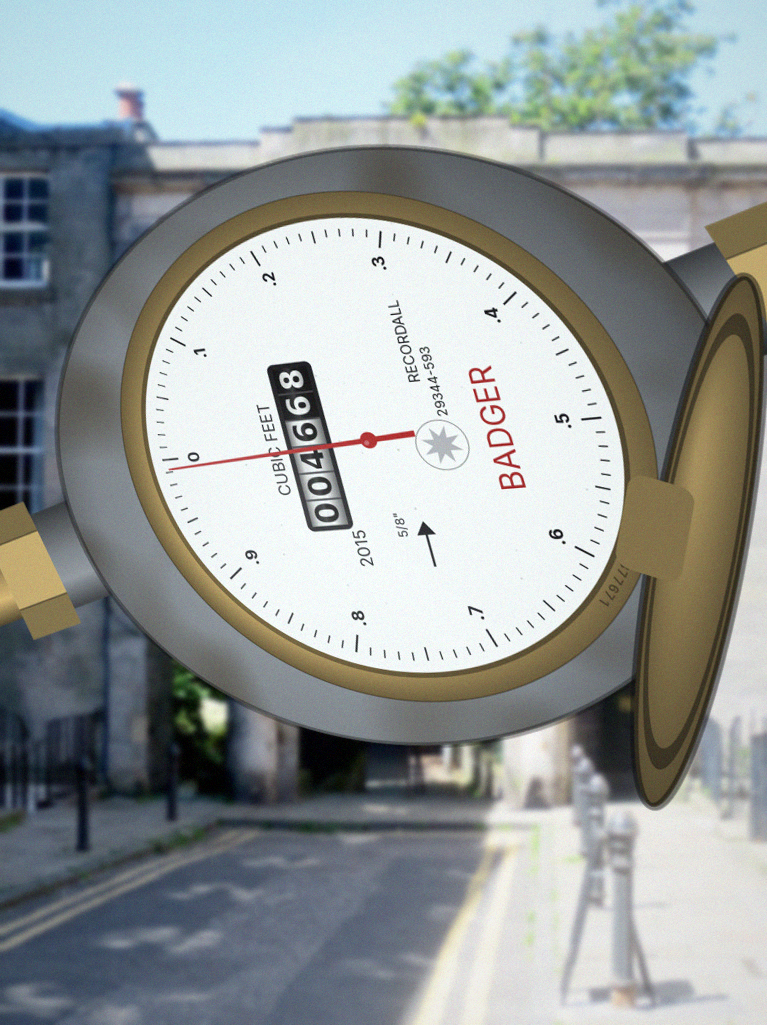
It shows 4667.99 ft³
